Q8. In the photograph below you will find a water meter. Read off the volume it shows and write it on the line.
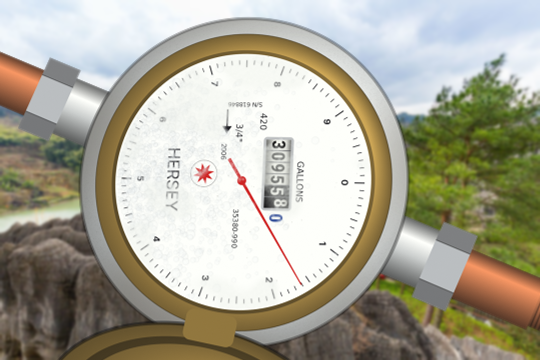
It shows 3095581.6 gal
